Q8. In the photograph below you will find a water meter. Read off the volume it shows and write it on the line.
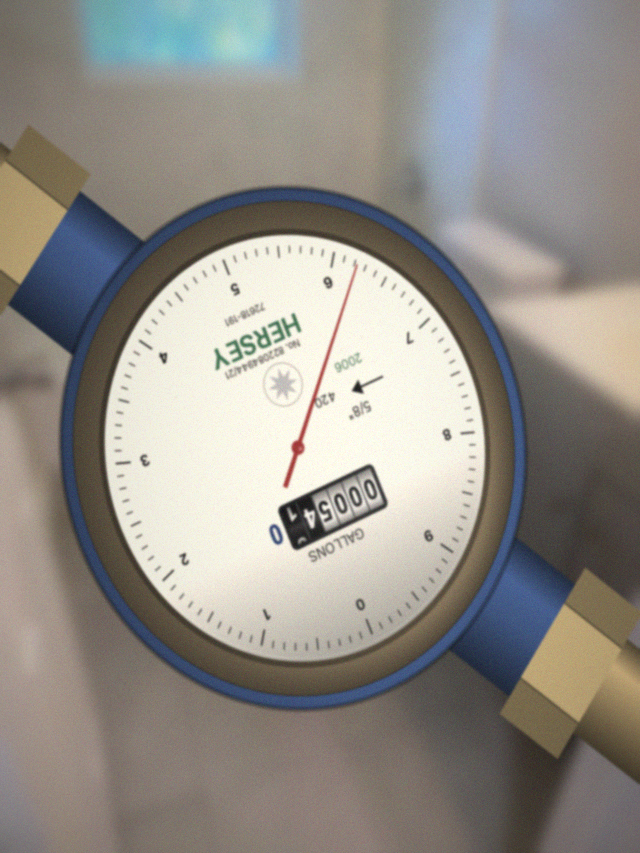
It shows 5406.2 gal
